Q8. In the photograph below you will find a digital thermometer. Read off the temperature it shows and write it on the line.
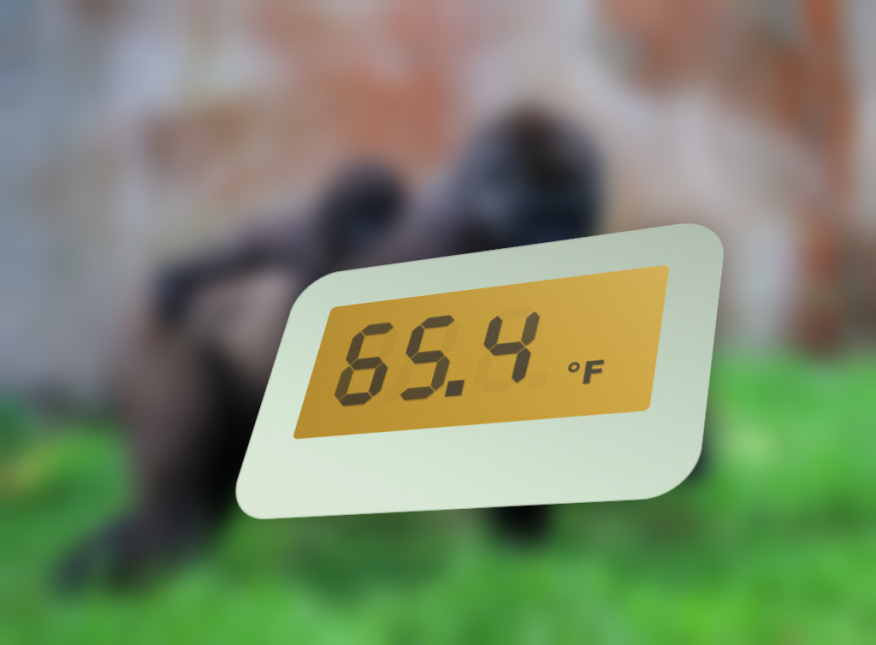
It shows 65.4 °F
